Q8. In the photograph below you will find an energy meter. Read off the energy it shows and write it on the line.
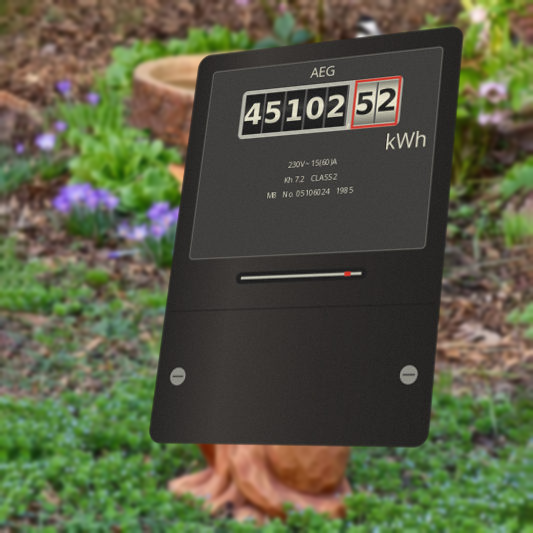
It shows 45102.52 kWh
